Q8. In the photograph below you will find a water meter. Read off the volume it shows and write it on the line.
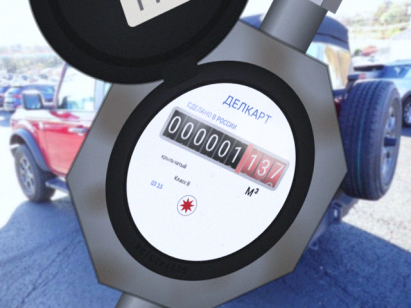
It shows 1.137 m³
